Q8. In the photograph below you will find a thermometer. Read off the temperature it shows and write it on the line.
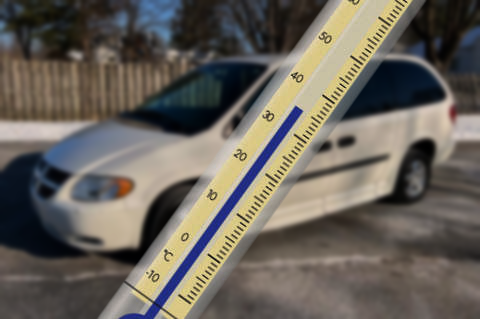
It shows 35 °C
